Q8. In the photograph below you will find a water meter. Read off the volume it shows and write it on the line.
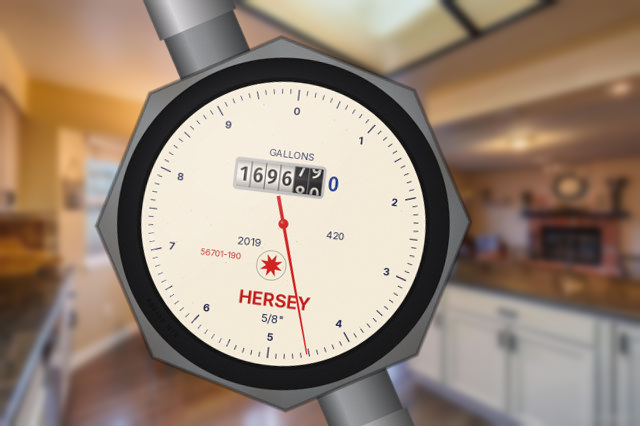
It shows 1696794.5 gal
